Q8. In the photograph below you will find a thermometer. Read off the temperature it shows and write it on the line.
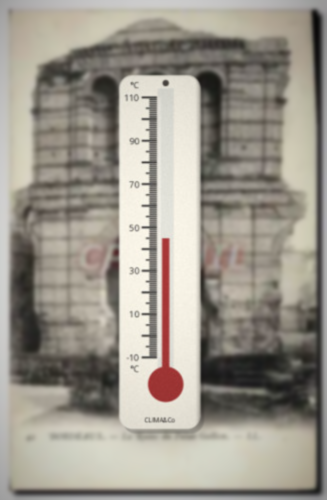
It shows 45 °C
